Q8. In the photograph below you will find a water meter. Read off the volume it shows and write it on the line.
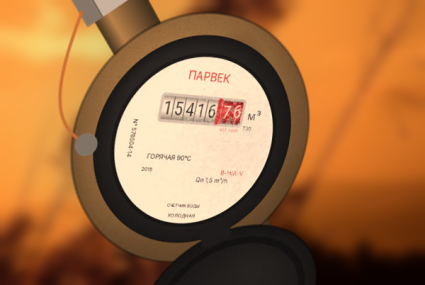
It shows 15416.76 m³
